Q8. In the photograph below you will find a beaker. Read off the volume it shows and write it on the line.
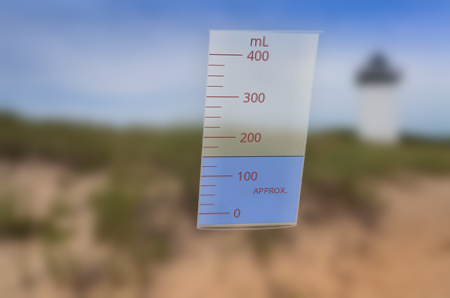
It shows 150 mL
